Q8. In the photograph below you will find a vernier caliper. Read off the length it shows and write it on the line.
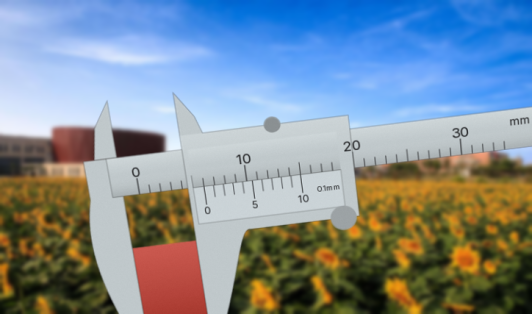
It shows 6.0 mm
